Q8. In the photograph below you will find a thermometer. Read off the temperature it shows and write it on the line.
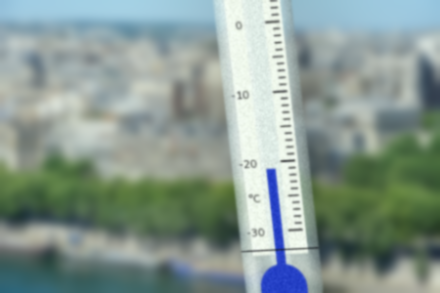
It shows -21 °C
